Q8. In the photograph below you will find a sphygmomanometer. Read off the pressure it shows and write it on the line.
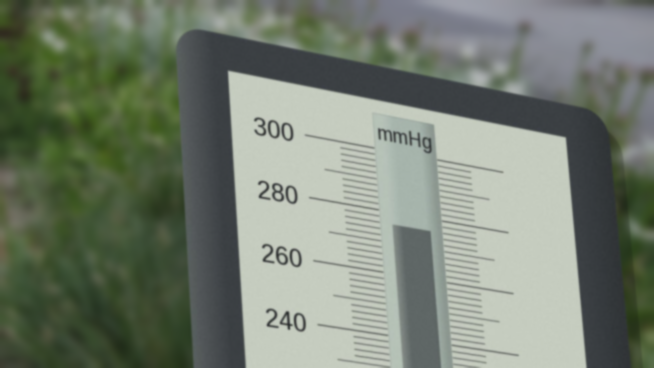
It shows 276 mmHg
